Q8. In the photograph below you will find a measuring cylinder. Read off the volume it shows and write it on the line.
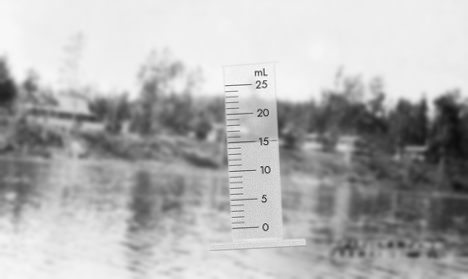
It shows 15 mL
